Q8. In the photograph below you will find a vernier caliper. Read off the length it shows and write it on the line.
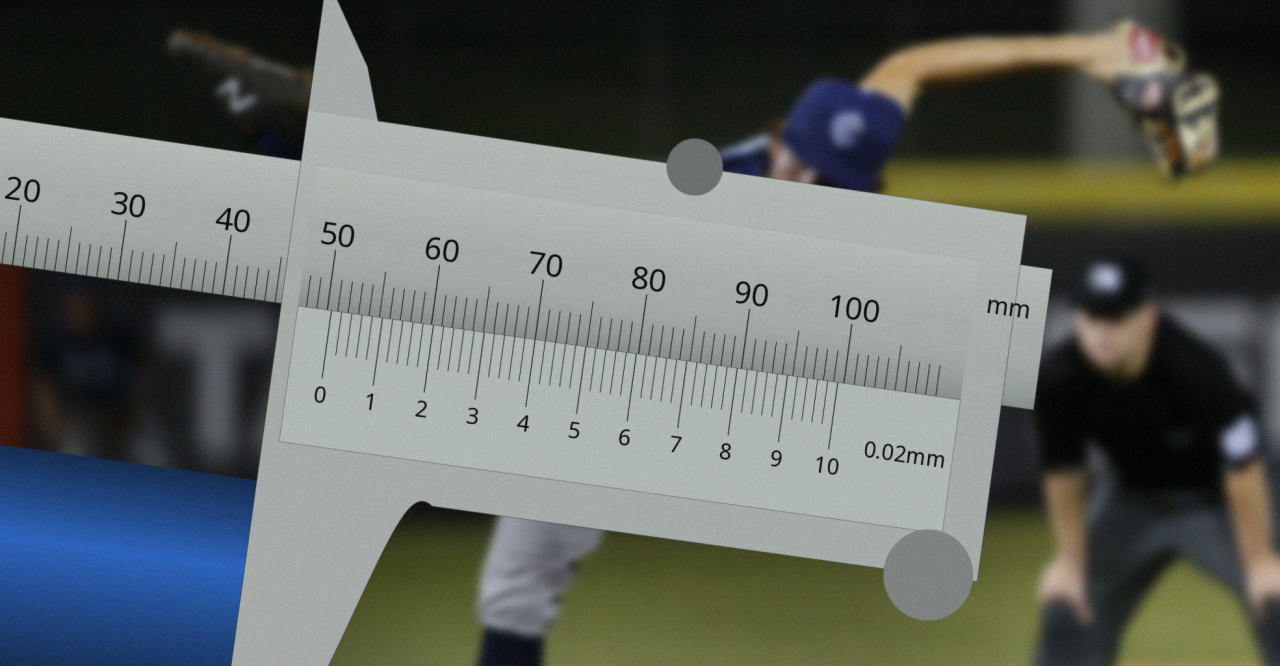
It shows 50.4 mm
